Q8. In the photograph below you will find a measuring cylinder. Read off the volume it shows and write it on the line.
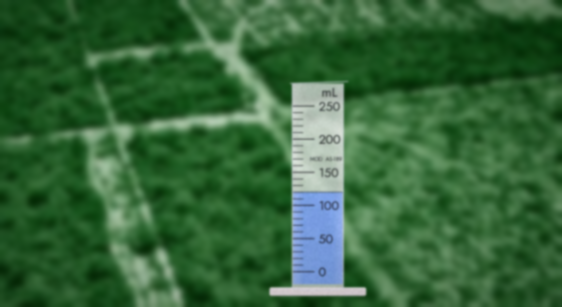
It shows 120 mL
